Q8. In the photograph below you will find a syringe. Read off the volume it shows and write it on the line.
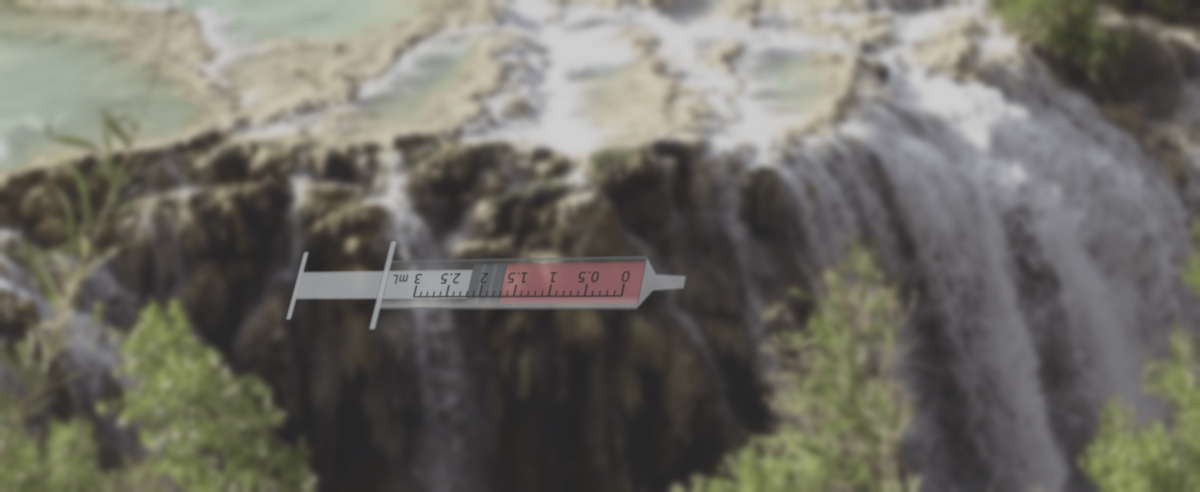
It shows 1.7 mL
